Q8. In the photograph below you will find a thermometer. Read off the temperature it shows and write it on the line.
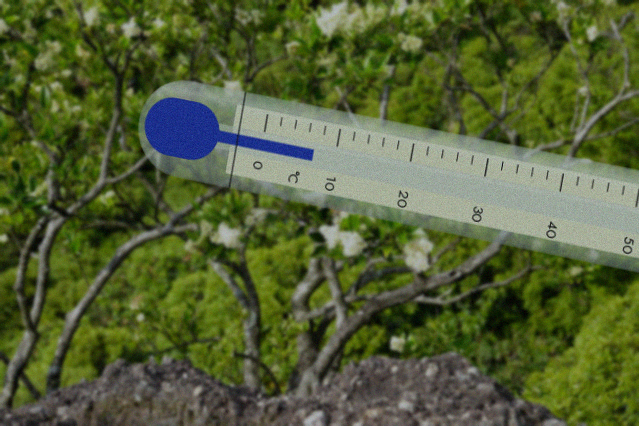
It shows 7 °C
